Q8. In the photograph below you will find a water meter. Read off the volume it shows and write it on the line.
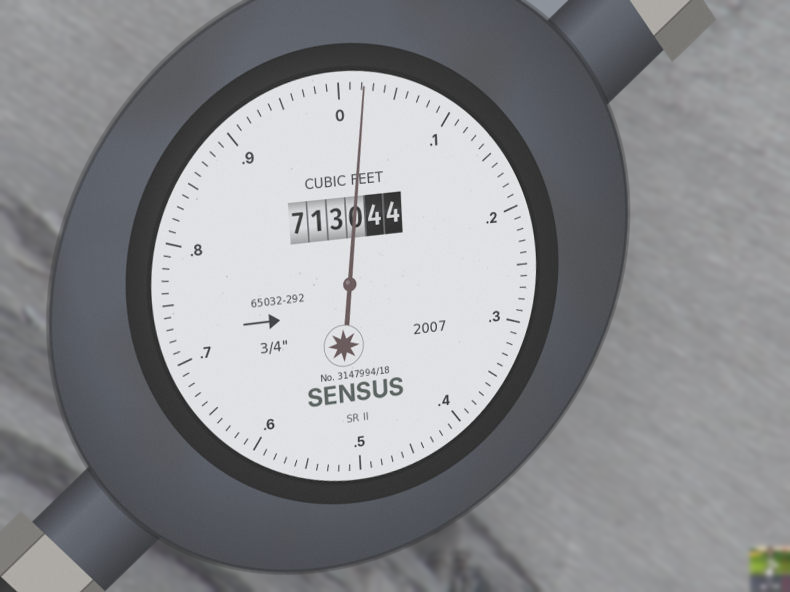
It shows 713044.02 ft³
